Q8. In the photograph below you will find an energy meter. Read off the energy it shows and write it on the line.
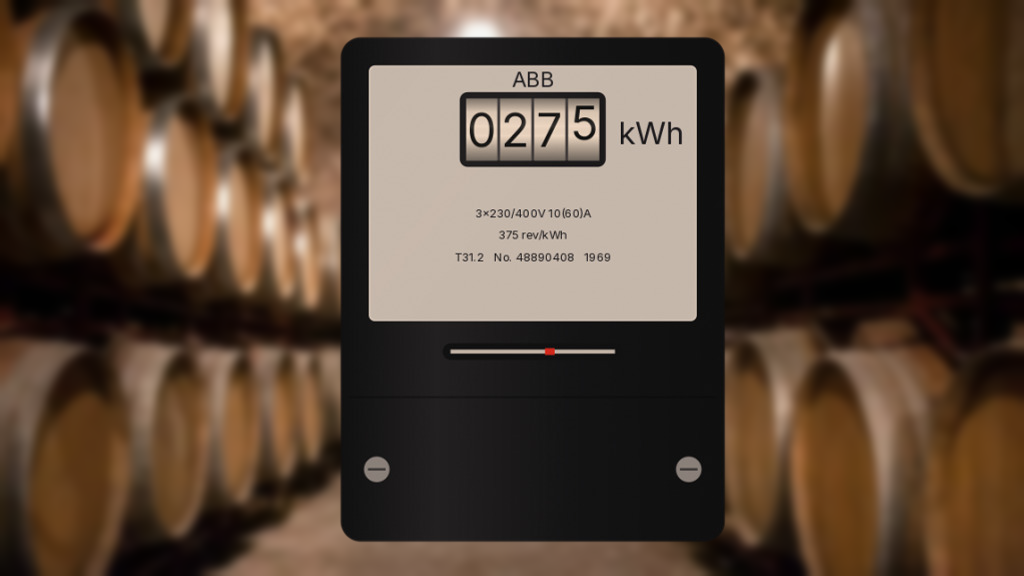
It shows 275 kWh
